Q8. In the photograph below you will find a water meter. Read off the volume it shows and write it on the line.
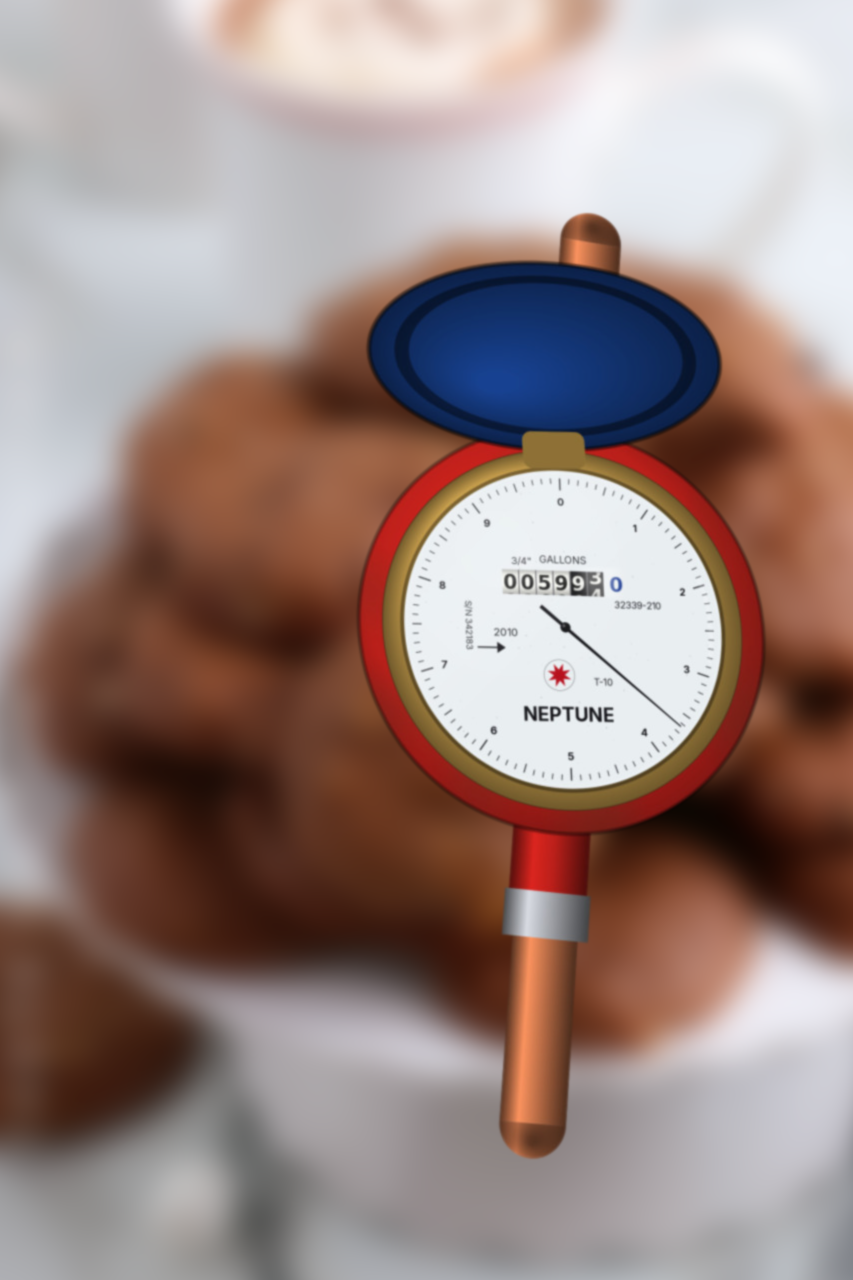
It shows 59933.6 gal
